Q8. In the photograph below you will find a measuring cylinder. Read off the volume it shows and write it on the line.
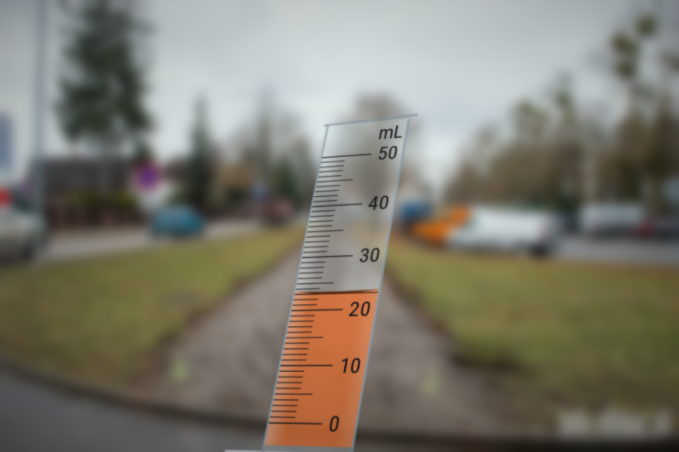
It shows 23 mL
